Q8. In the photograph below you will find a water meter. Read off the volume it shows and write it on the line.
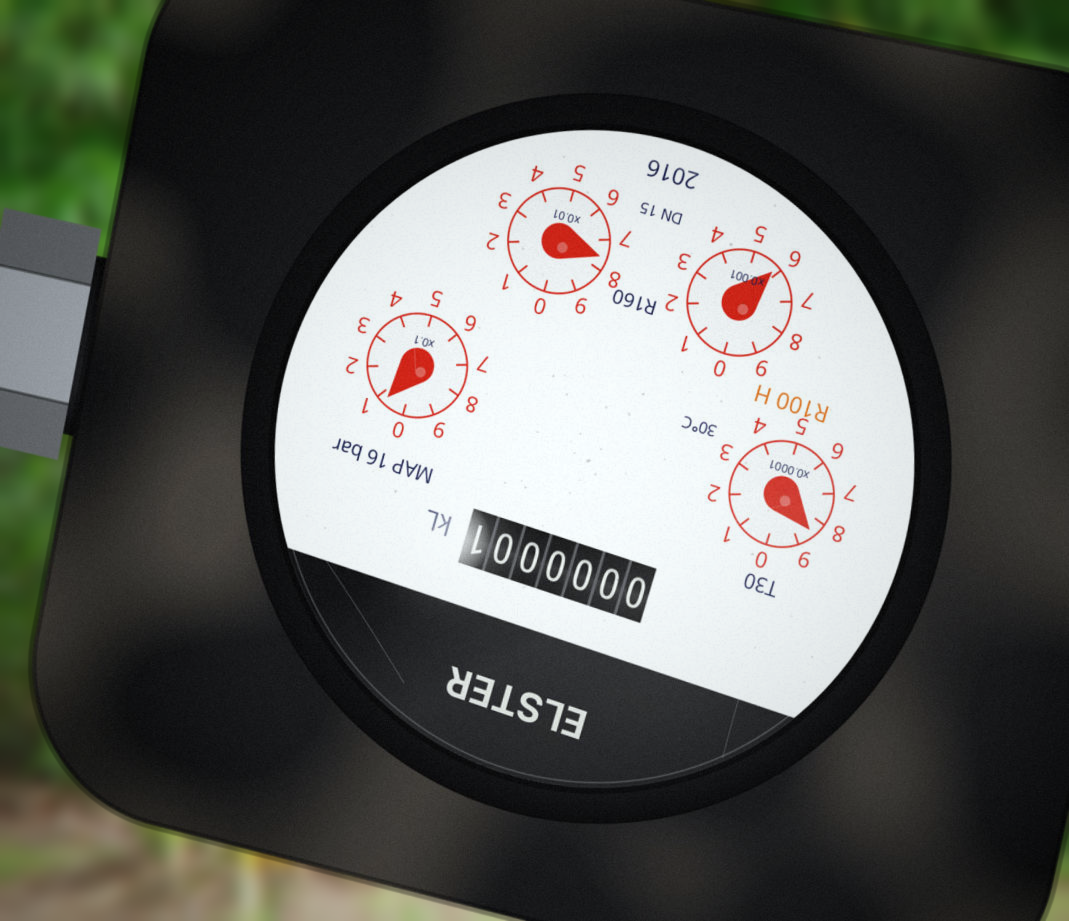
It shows 1.0758 kL
